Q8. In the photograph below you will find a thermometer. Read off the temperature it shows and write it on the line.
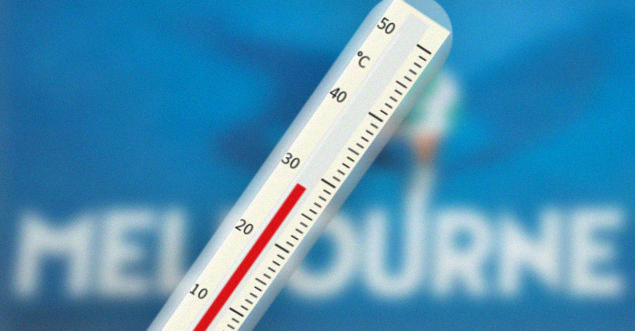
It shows 28 °C
